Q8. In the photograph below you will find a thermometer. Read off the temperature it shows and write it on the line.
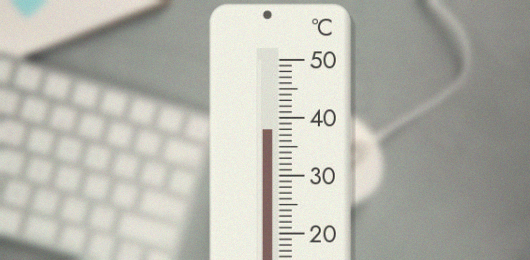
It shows 38 °C
